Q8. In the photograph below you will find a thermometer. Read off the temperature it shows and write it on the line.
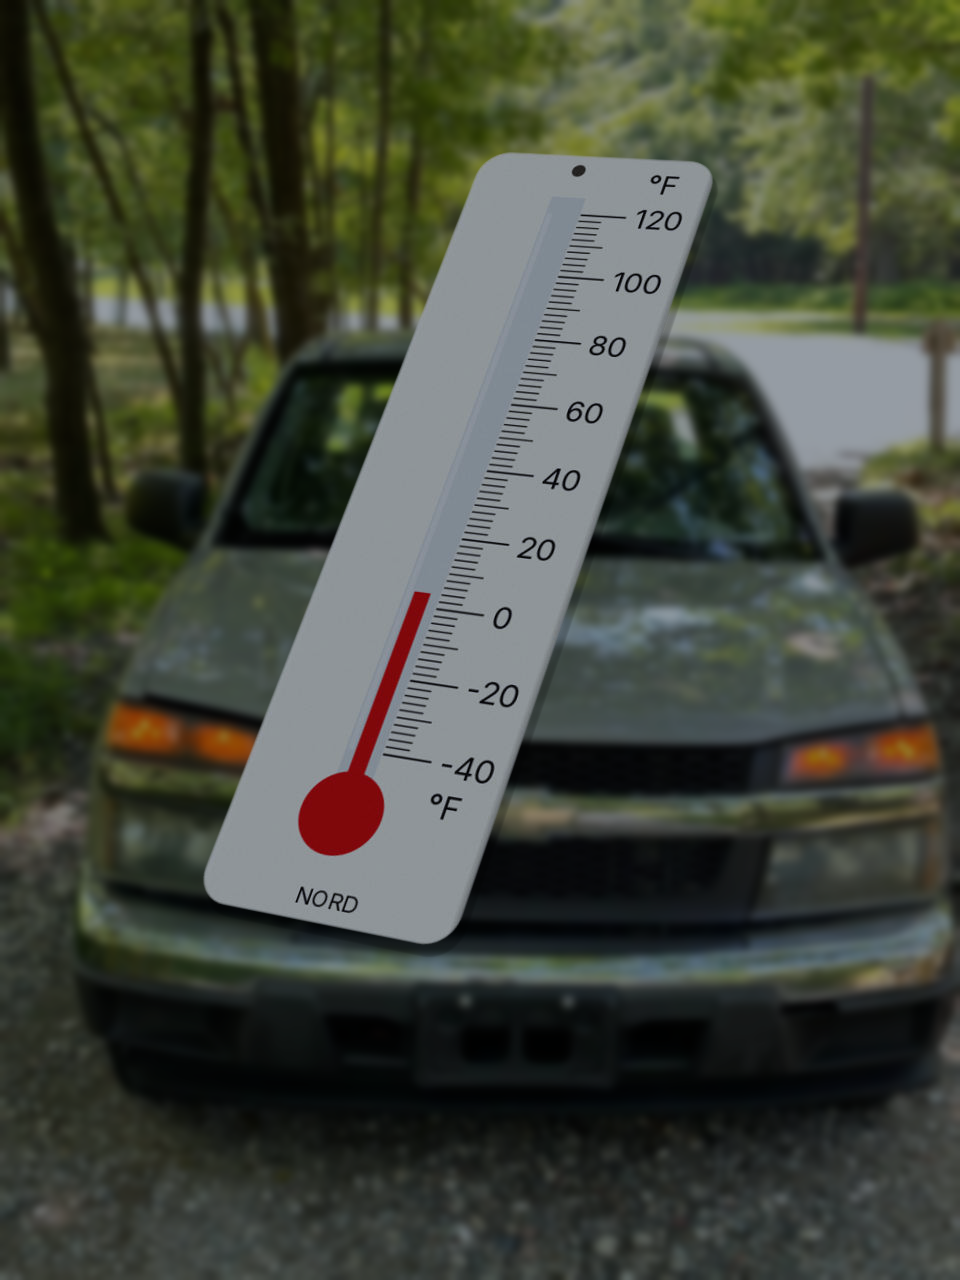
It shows 4 °F
